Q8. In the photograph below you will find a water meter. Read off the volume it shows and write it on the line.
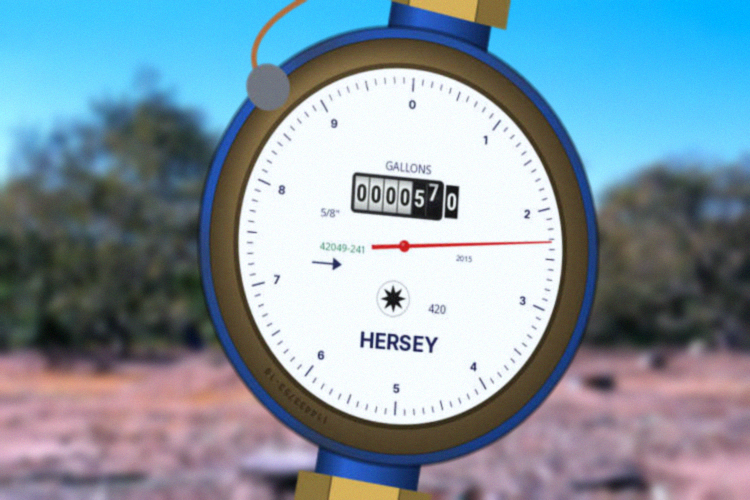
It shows 572.3 gal
